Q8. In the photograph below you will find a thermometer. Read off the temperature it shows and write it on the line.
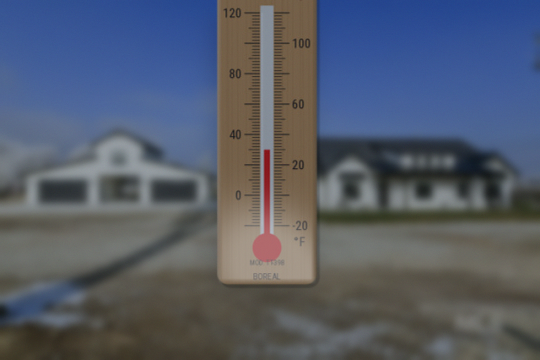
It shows 30 °F
